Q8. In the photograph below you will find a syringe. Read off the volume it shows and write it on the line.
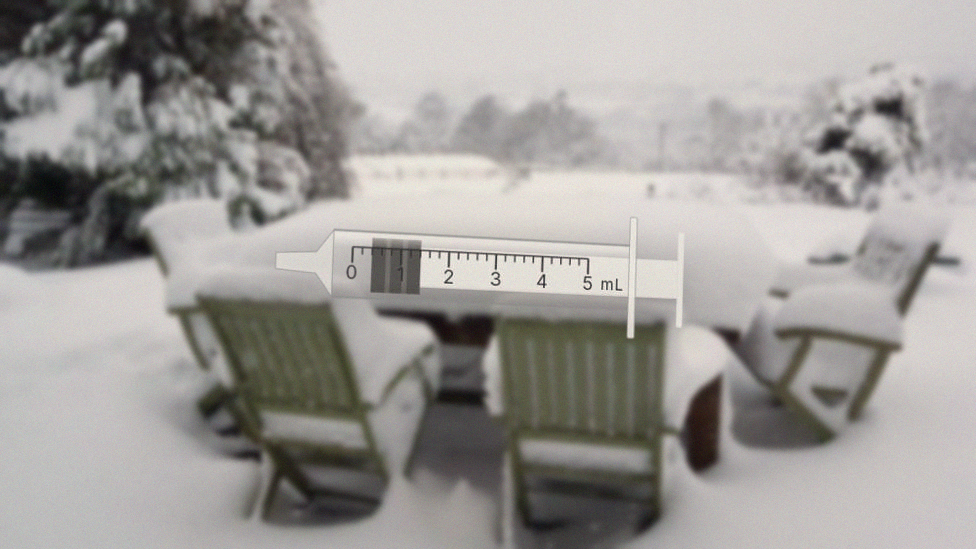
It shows 0.4 mL
